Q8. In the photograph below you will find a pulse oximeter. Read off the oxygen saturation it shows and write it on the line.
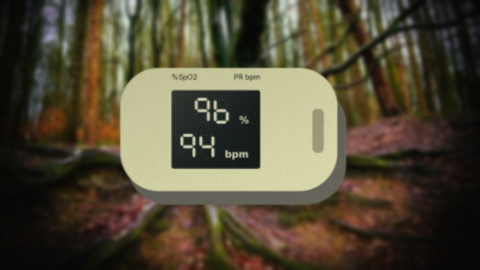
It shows 96 %
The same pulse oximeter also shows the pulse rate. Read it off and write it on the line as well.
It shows 94 bpm
